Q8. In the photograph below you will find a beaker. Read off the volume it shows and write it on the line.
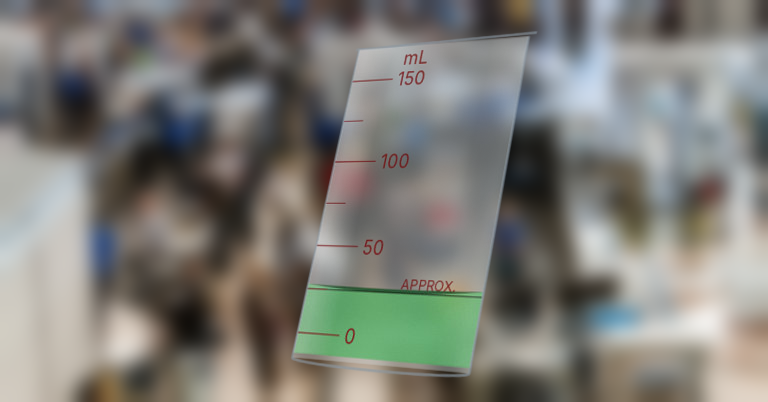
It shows 25 mL
